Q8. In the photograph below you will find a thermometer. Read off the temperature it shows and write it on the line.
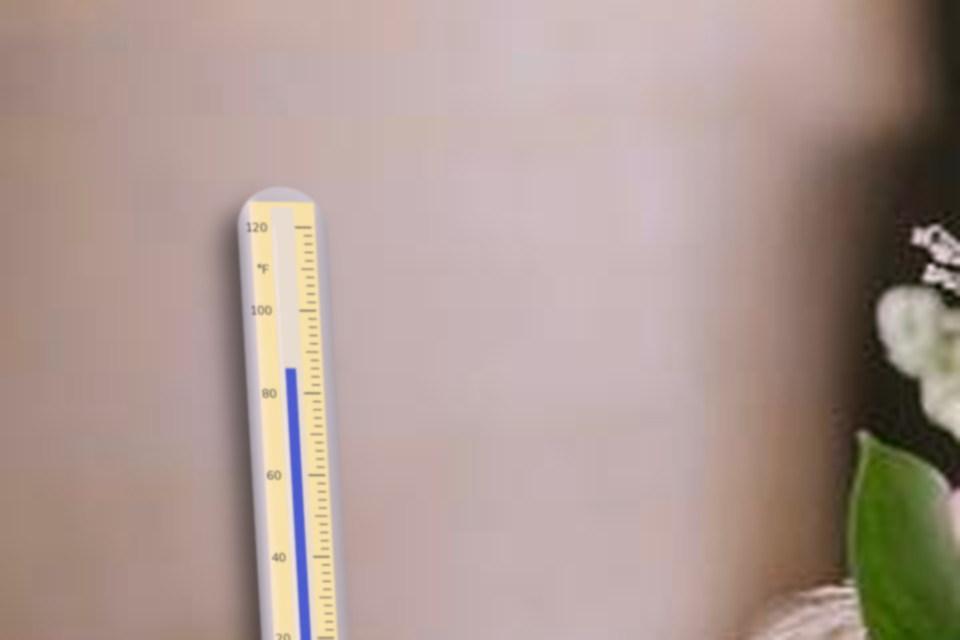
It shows 86 °F
